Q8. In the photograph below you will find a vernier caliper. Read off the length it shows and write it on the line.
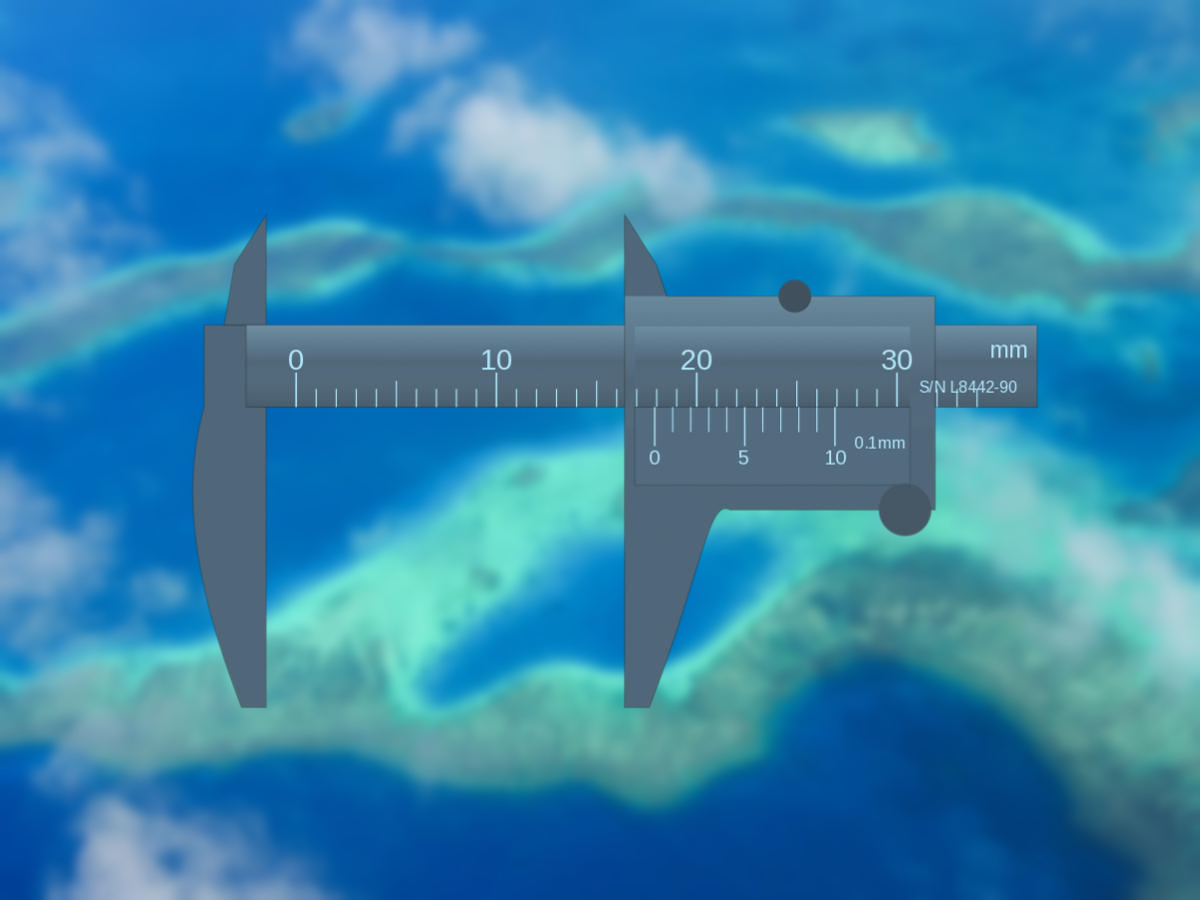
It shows 17.9 mm
